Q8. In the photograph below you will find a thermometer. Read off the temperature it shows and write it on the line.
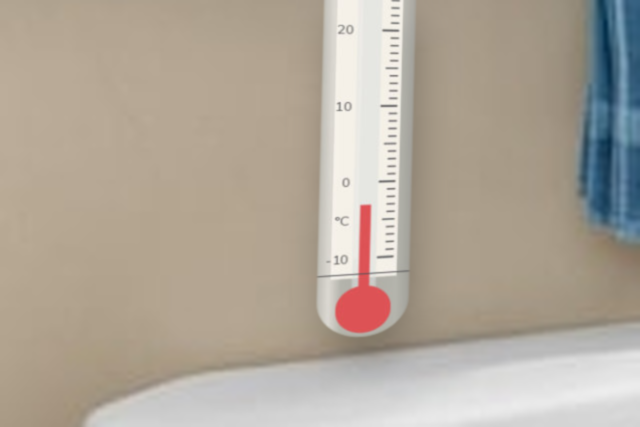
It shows -3 °C
